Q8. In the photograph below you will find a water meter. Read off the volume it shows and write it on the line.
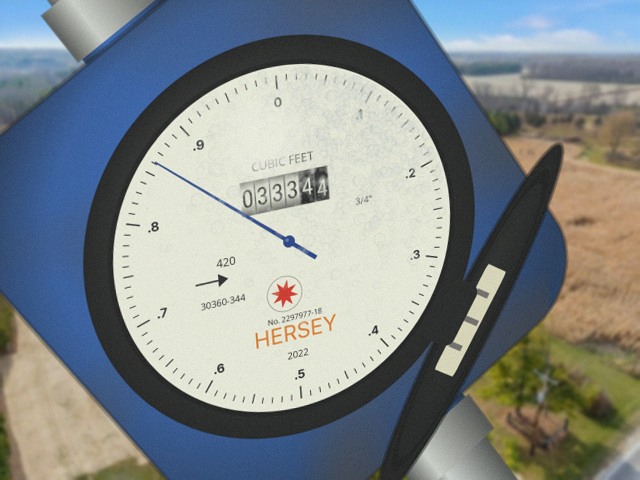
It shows 33343.86 ft³
